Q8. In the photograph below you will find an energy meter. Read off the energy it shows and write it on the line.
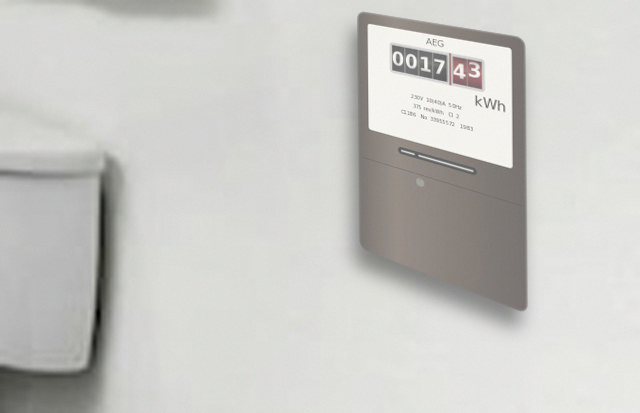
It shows 17.43 kWh
